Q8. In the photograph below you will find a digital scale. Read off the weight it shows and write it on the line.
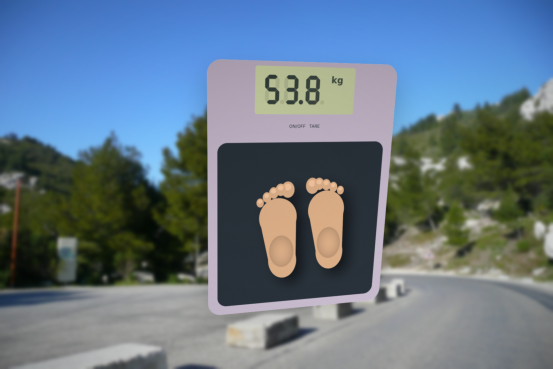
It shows 53.8 kg
